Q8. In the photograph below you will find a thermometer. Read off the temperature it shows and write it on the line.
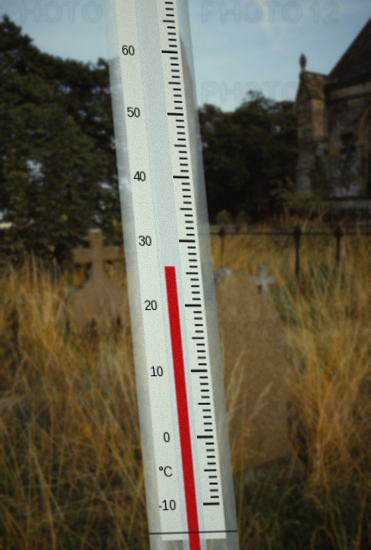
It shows 26 °C
